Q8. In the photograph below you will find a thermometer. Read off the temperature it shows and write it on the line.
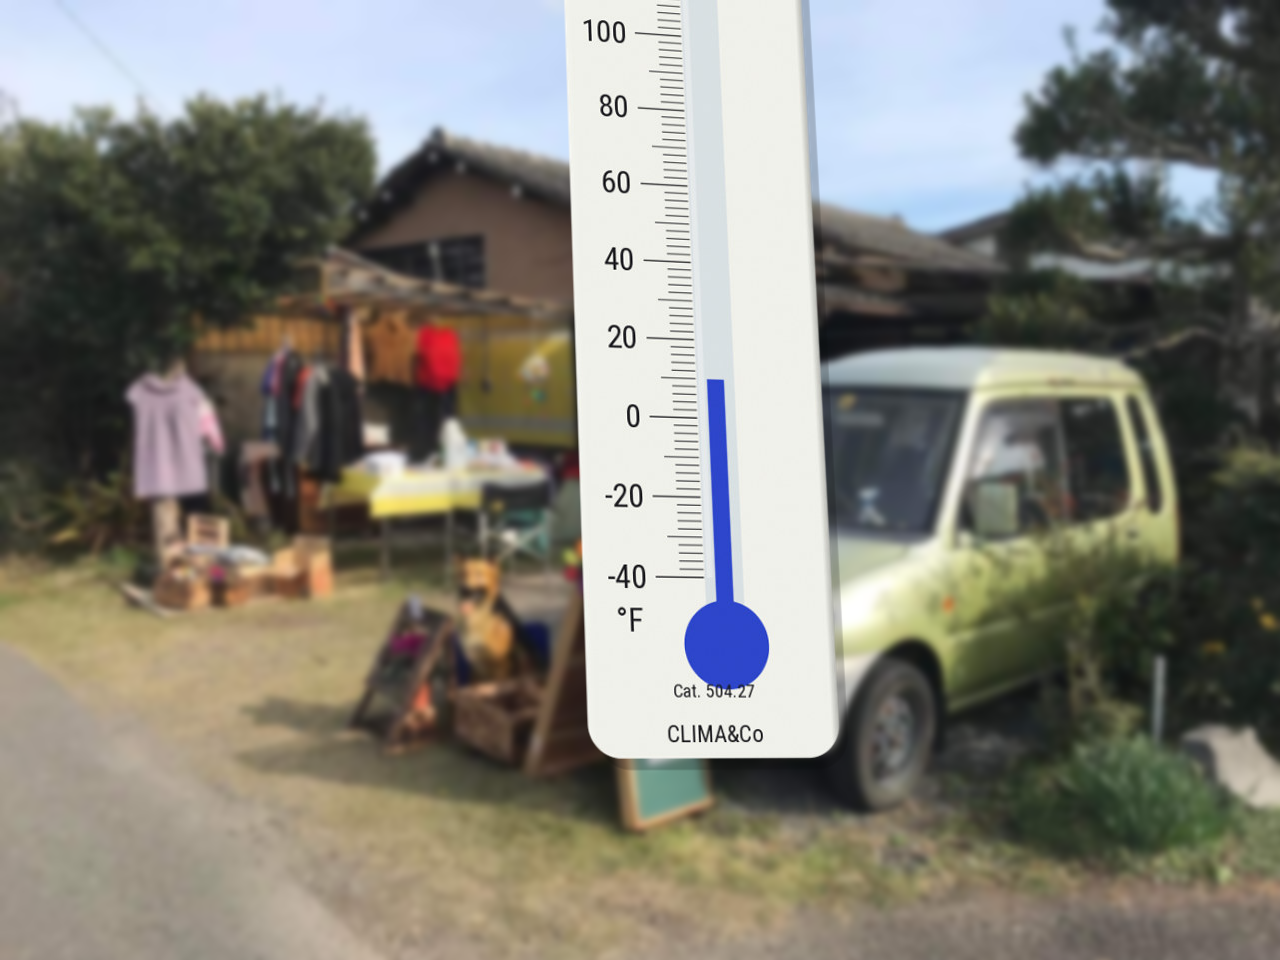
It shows 10 °F
